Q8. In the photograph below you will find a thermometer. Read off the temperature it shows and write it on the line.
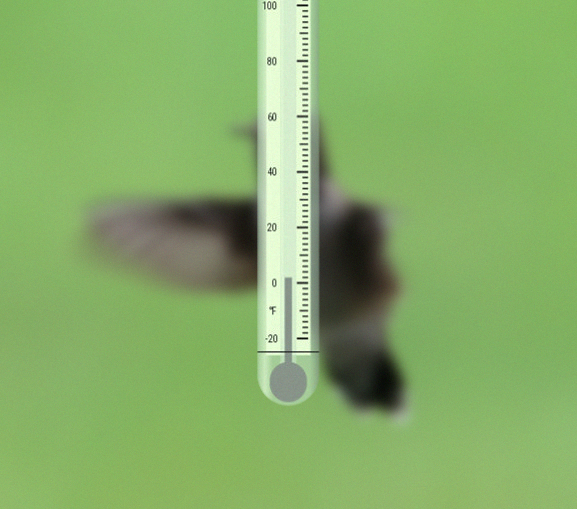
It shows 2 °F
